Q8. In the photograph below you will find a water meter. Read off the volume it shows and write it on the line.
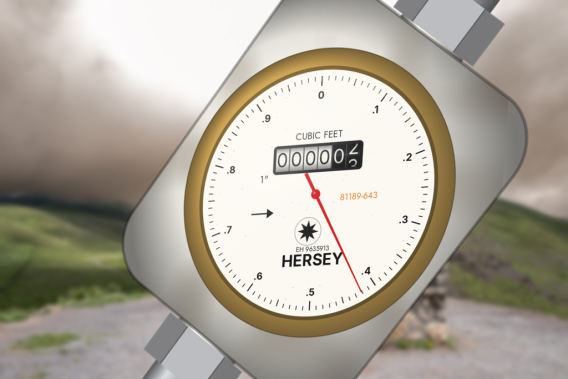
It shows 2.42 ft³
